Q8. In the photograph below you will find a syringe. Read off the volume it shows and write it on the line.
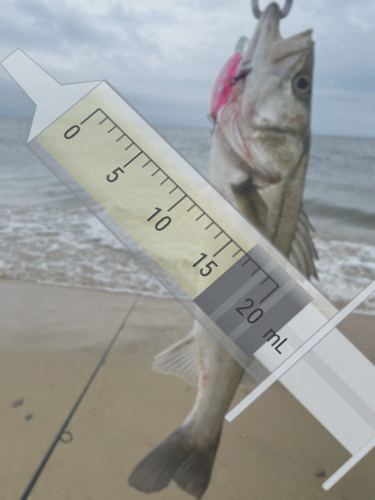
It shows 16.5 mL
